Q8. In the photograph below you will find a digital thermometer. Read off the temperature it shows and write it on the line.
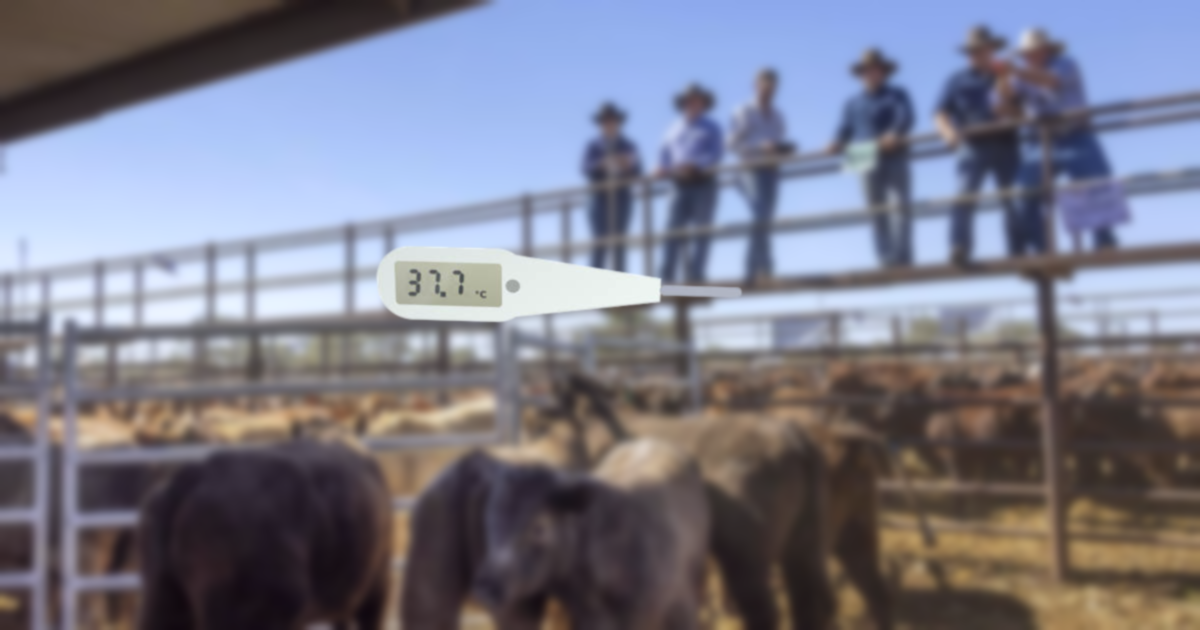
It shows 37.7 °C
